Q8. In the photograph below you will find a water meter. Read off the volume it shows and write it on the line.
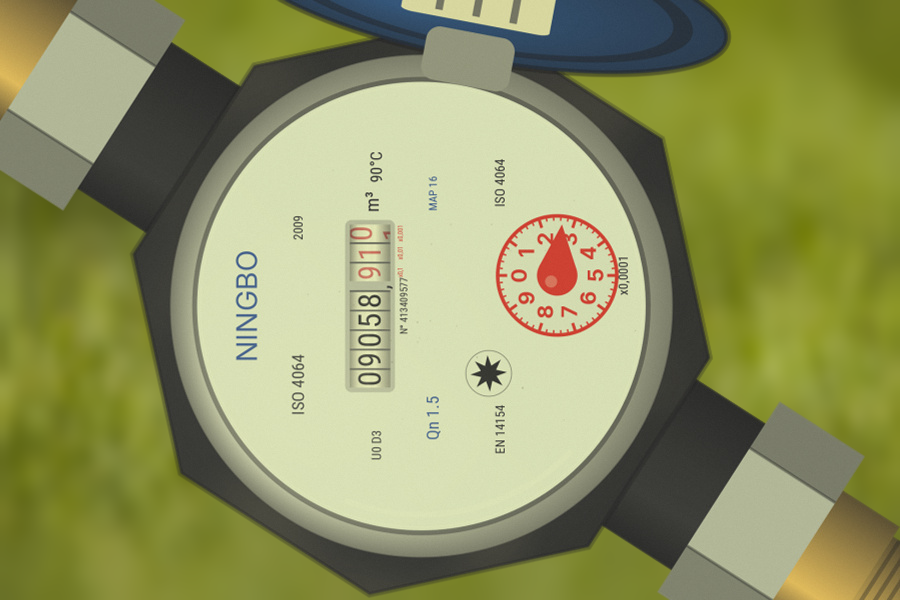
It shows 9058.9102 m³
